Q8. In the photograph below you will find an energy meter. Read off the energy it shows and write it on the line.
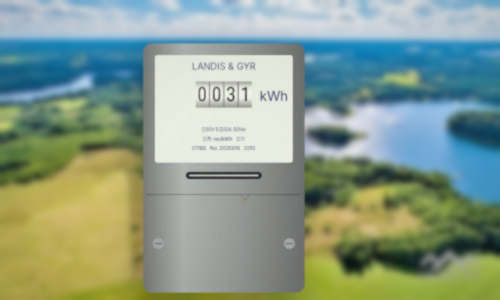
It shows 31 kWh
